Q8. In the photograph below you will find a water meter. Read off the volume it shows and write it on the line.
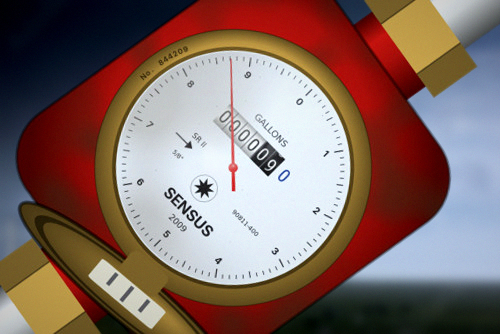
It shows 88.7 gal
